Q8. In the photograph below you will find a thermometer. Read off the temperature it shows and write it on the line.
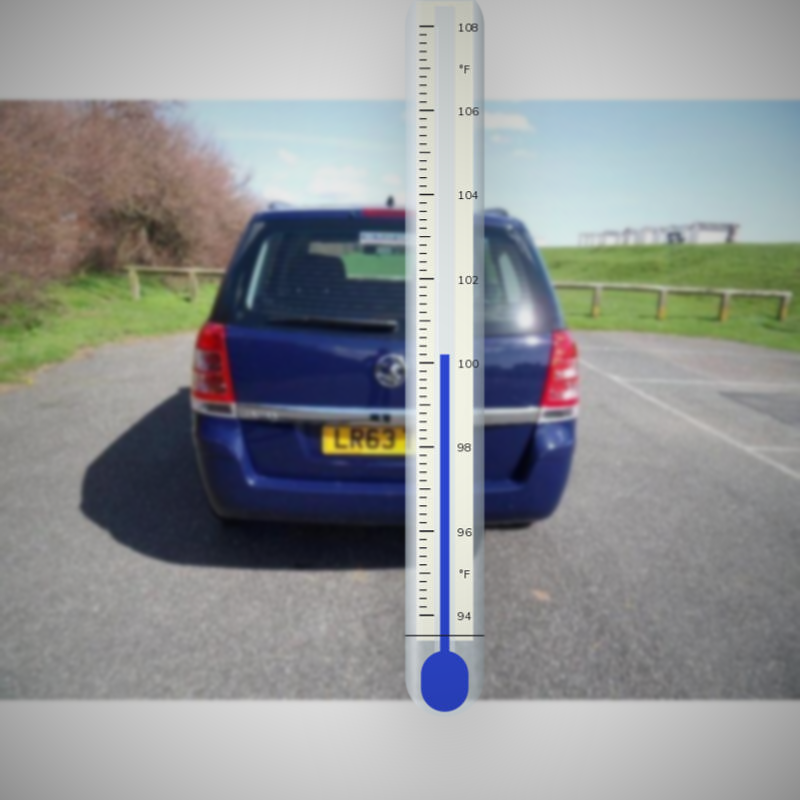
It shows 100.2 °F
